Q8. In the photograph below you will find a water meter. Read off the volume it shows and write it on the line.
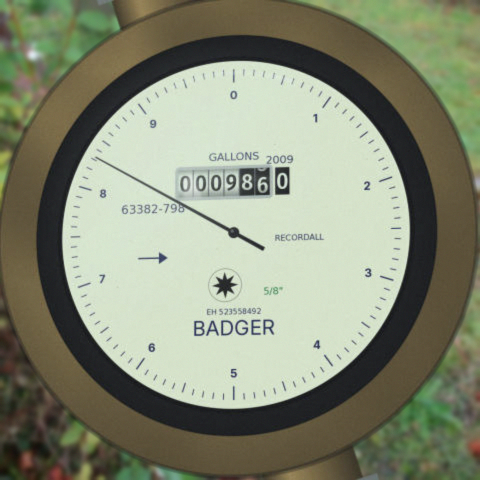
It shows 9858.3 gal
